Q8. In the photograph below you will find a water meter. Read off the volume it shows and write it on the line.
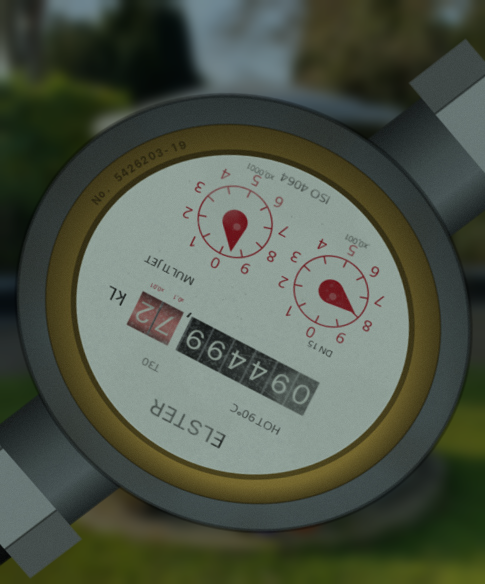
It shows 94499.7279 kL
